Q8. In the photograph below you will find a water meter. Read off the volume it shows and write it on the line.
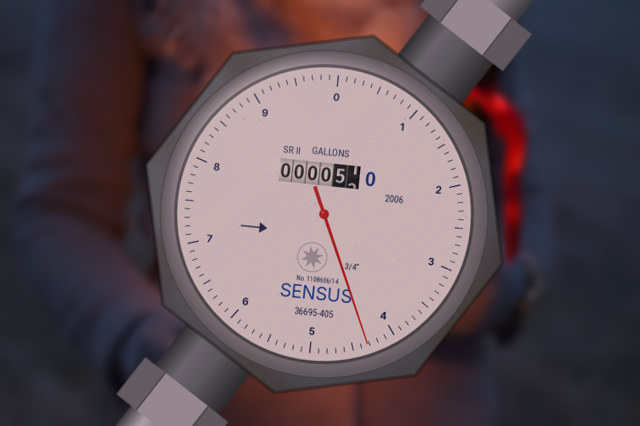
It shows 514.3 gal
